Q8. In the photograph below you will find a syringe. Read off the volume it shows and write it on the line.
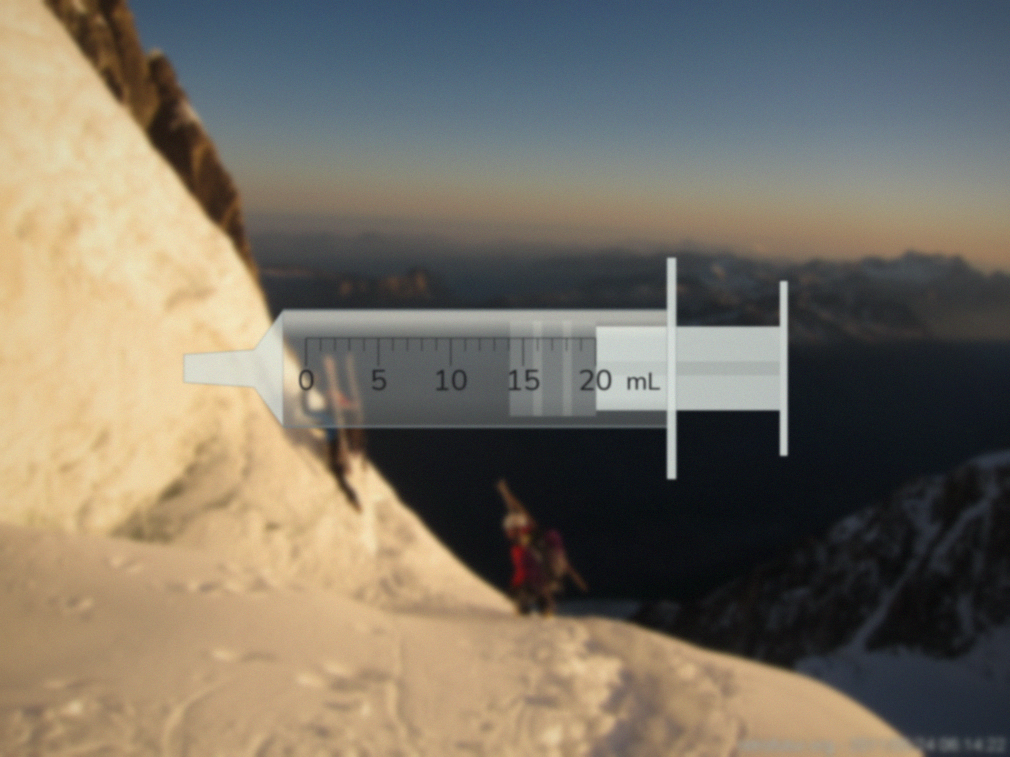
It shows 14 mL
